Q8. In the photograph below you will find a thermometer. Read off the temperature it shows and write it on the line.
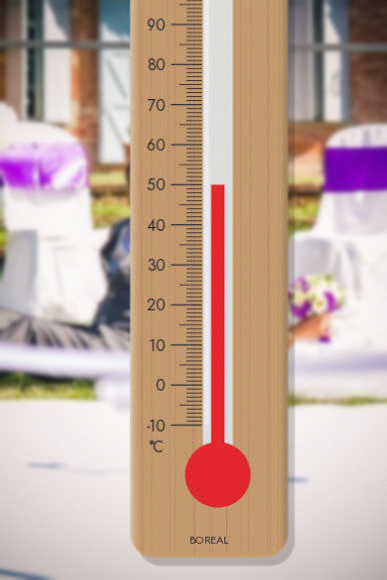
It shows 50 °C
